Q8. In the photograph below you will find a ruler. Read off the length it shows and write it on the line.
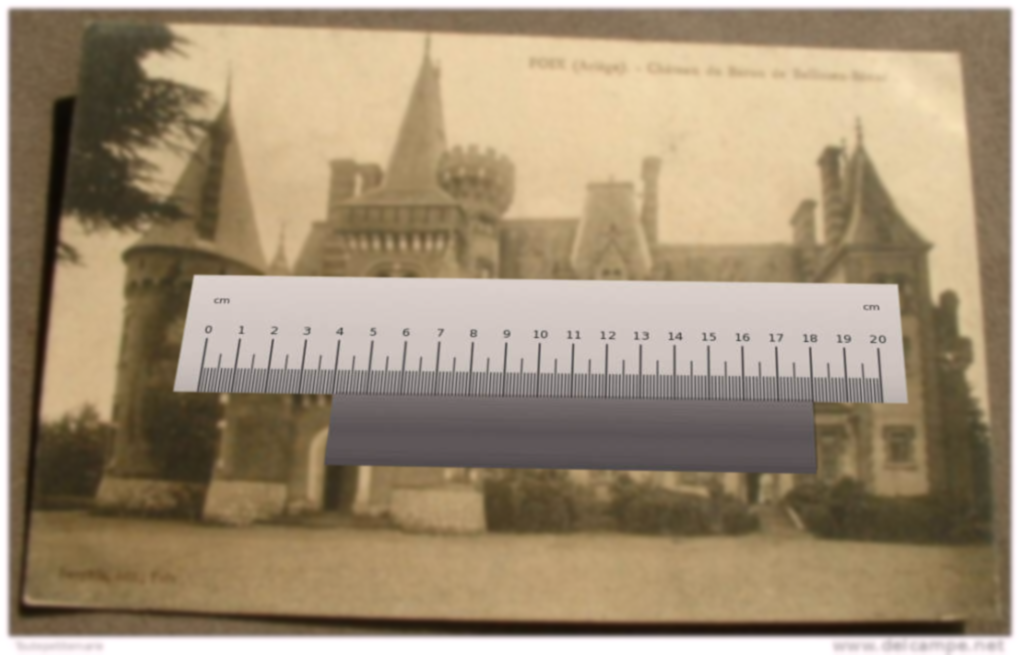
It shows 14 cm
